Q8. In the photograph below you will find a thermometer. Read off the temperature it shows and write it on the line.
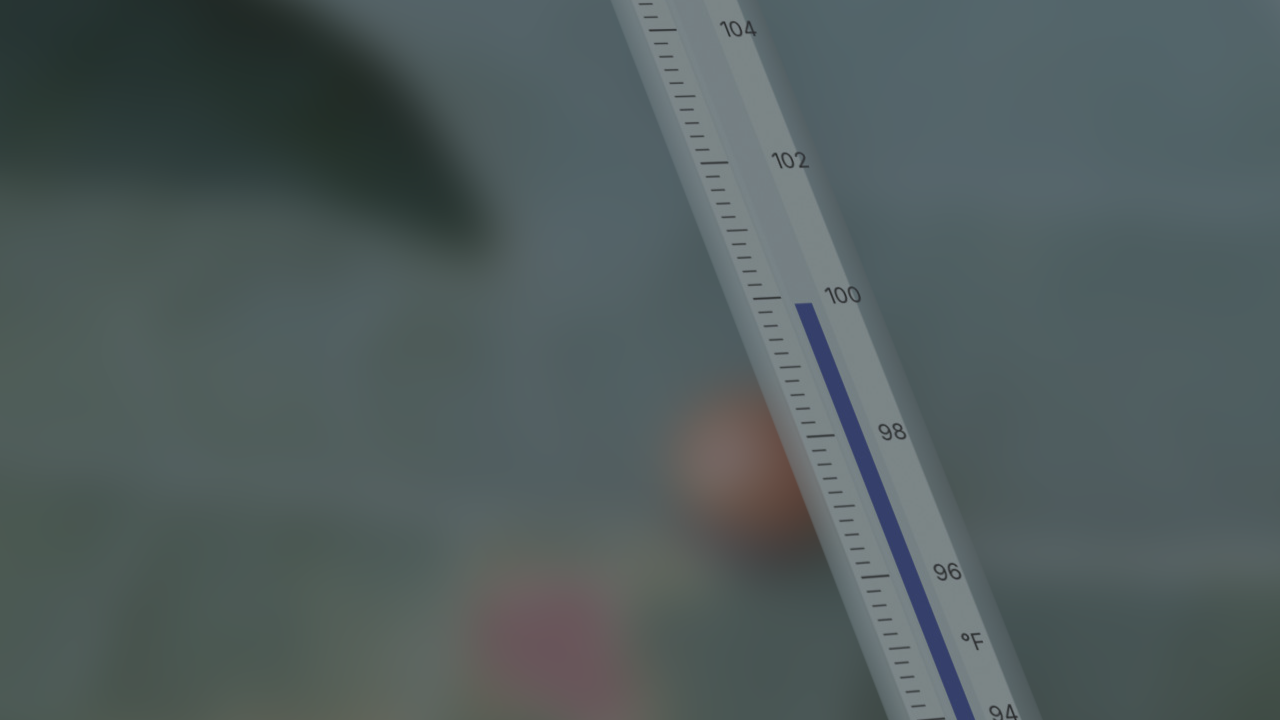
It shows 99.9 °F
